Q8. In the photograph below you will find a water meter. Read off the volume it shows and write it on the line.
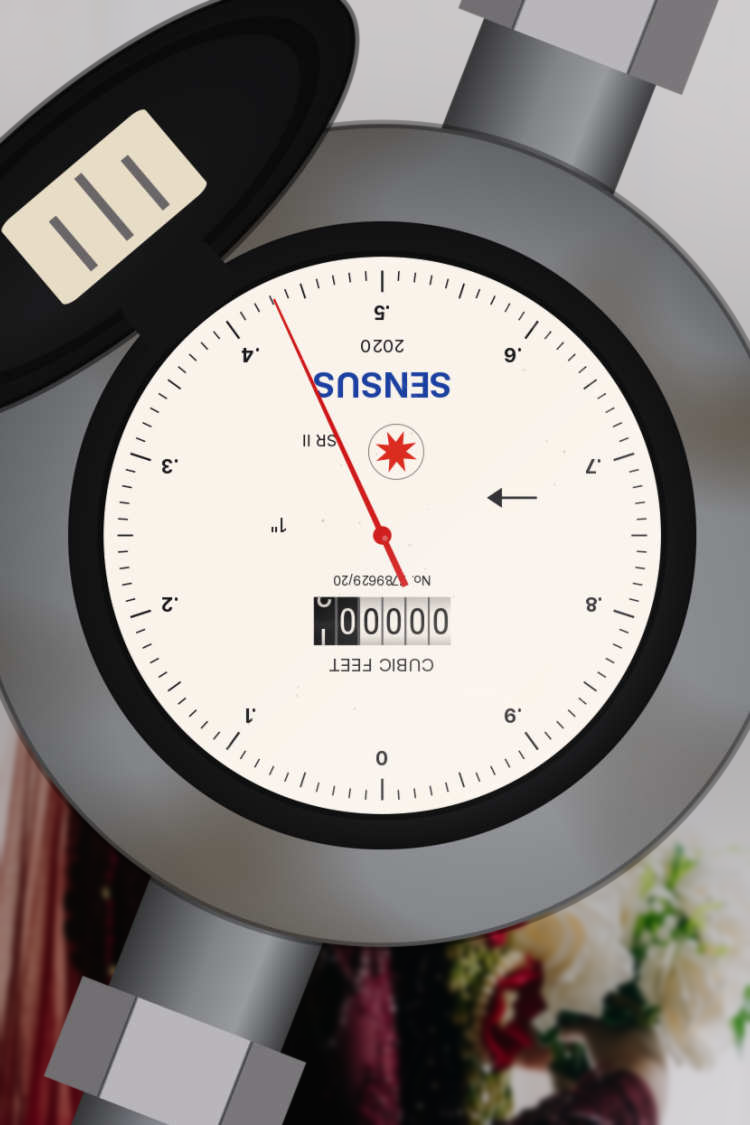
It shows 1.43 ft³
